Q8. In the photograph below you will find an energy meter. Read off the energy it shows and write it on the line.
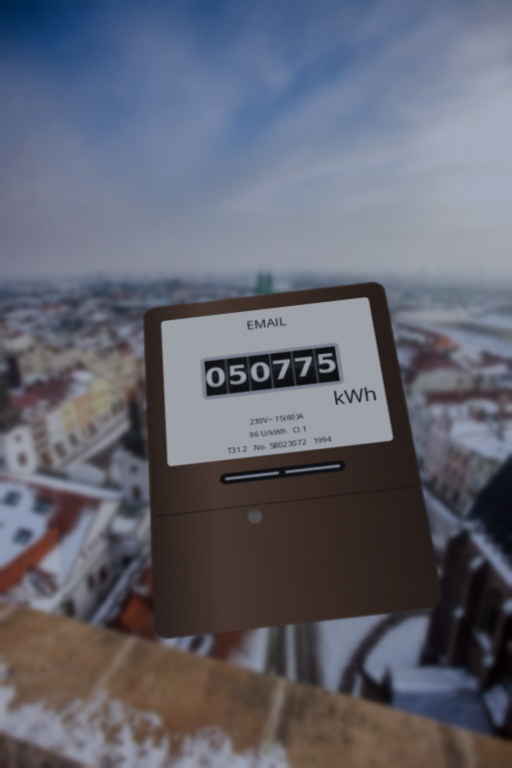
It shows 50775 kWh
